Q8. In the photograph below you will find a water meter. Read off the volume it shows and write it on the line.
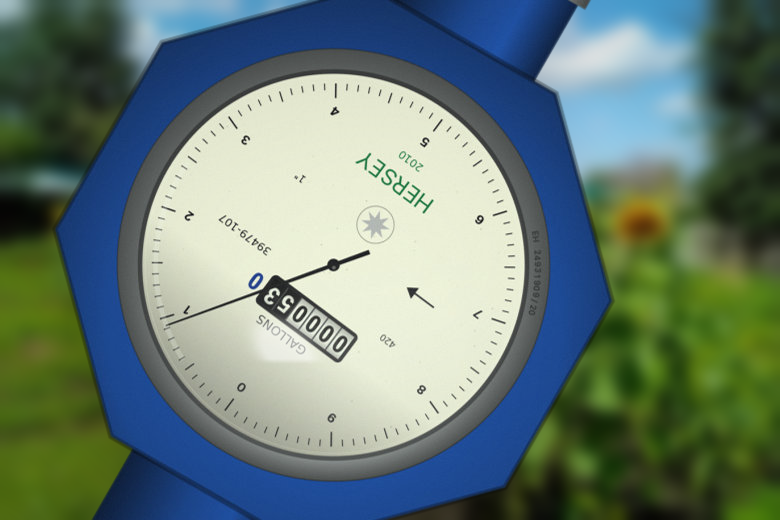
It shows 530.9 gal
